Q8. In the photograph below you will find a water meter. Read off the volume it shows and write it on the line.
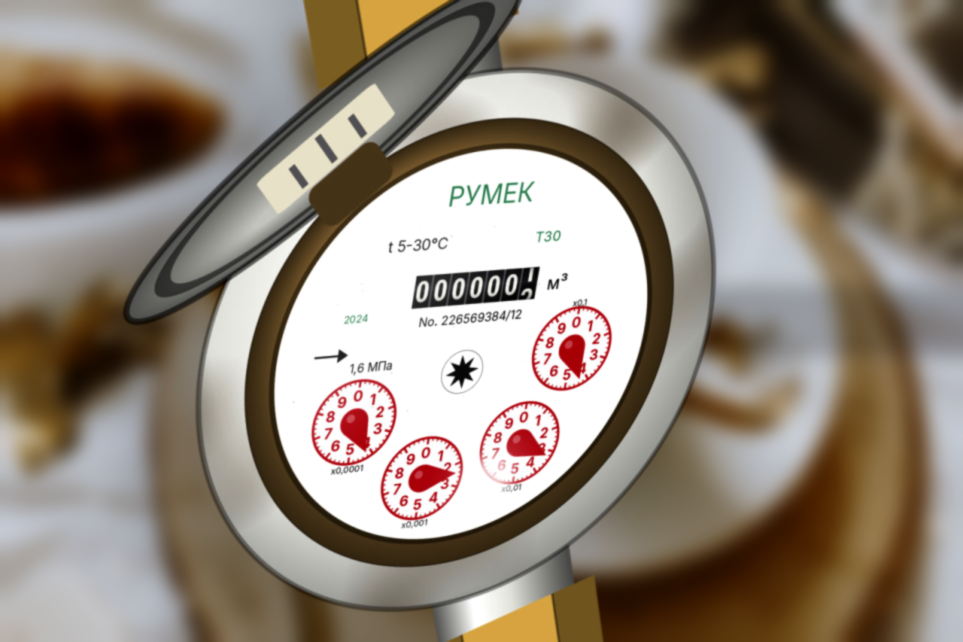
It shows 1.4324 m³
